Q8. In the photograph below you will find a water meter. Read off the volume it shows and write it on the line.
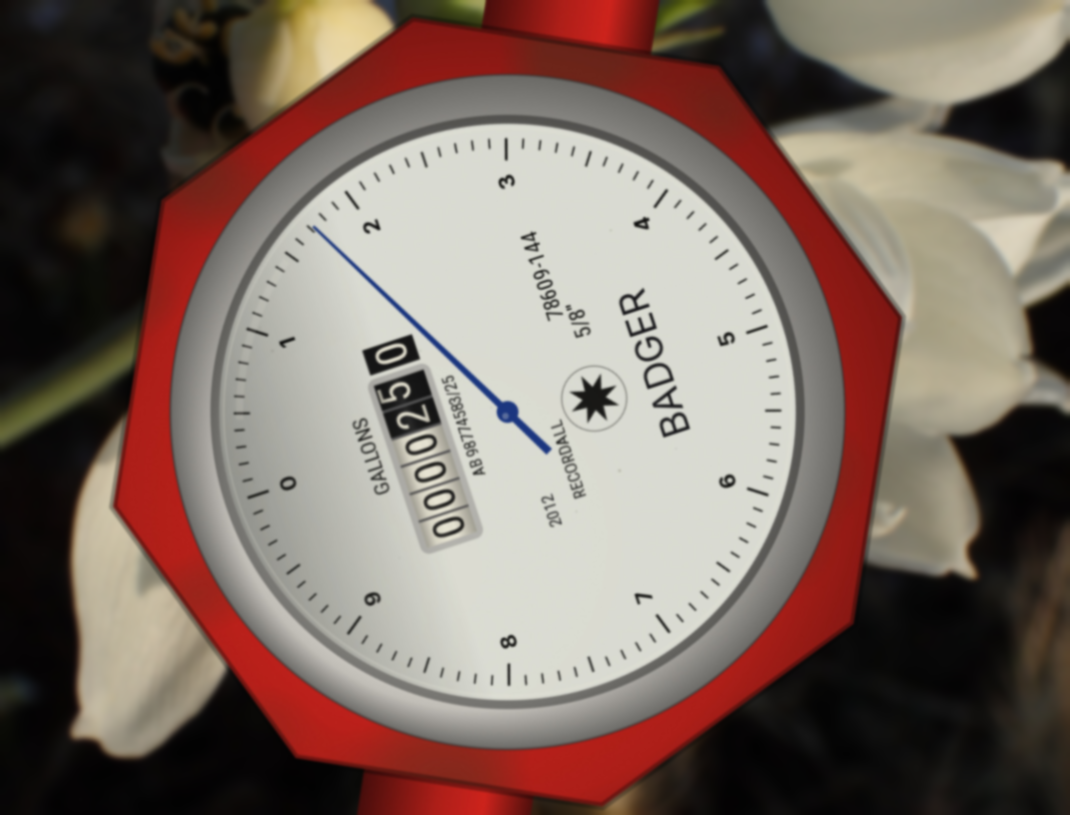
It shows 251.7 gal
